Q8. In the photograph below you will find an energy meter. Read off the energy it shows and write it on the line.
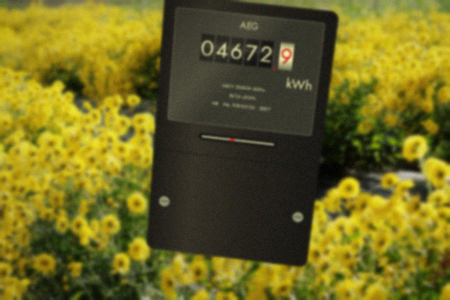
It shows 4672.9 kWh
